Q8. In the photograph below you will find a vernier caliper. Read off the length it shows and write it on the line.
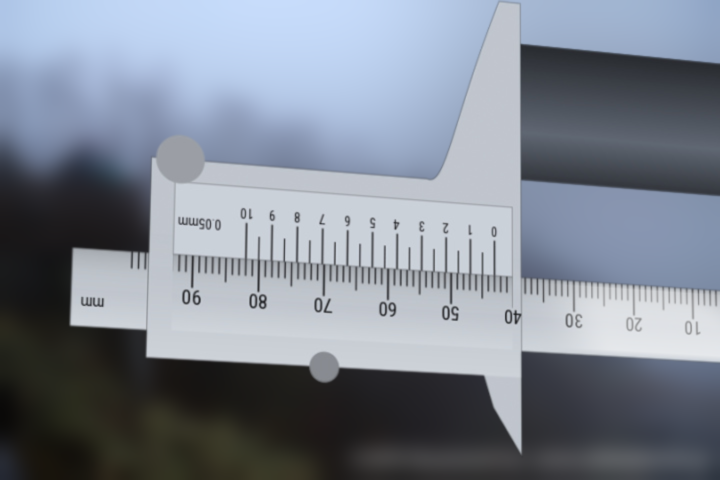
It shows 43.0 mm
